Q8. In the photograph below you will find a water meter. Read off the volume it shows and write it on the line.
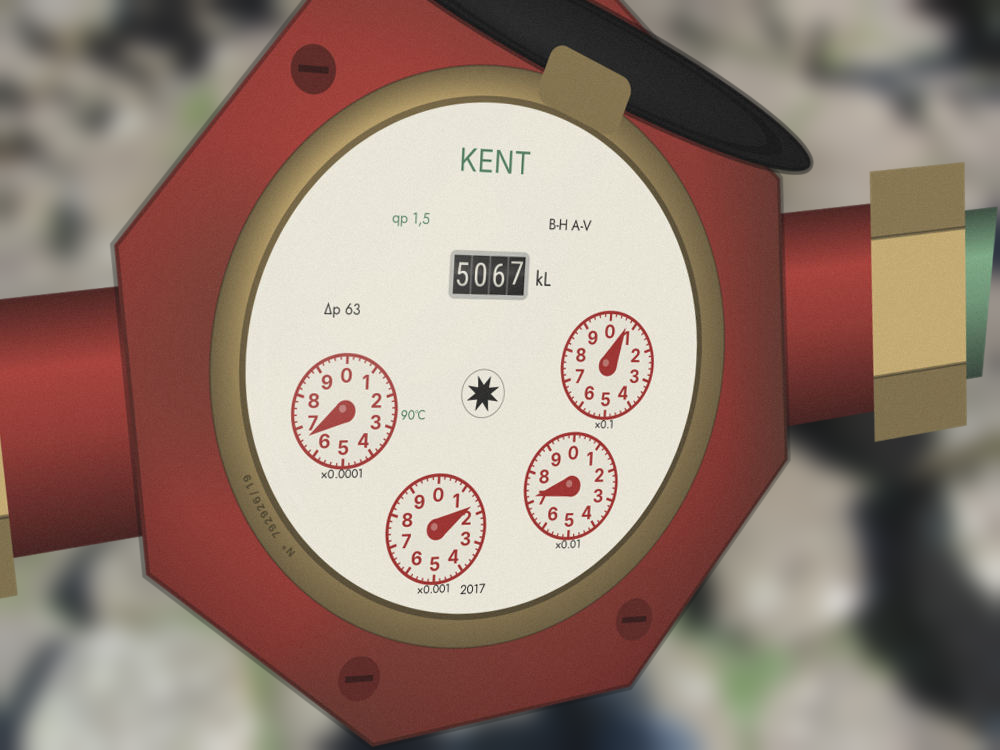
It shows 5067.0716 kL
